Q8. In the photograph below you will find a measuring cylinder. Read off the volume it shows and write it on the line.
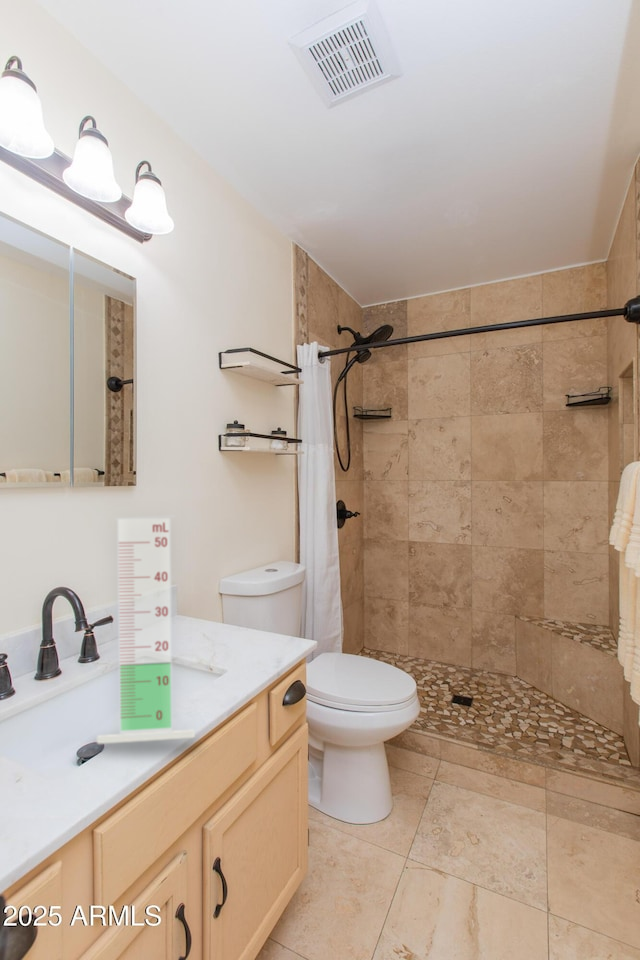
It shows 15 mL
